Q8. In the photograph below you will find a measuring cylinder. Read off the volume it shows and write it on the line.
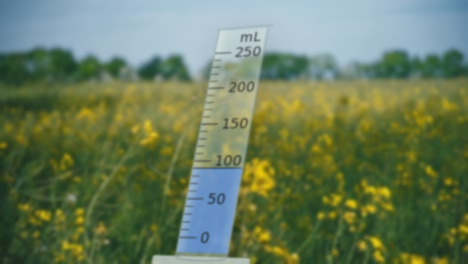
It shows 90 mL
